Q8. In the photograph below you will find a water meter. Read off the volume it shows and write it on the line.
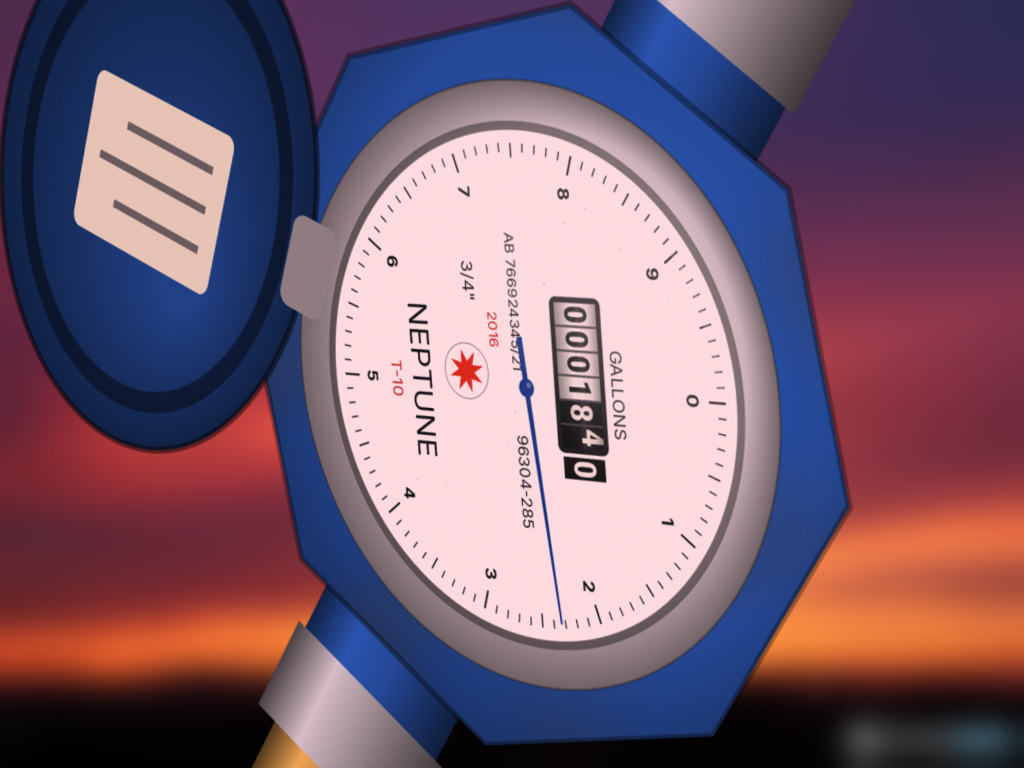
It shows 1842.3 gal
